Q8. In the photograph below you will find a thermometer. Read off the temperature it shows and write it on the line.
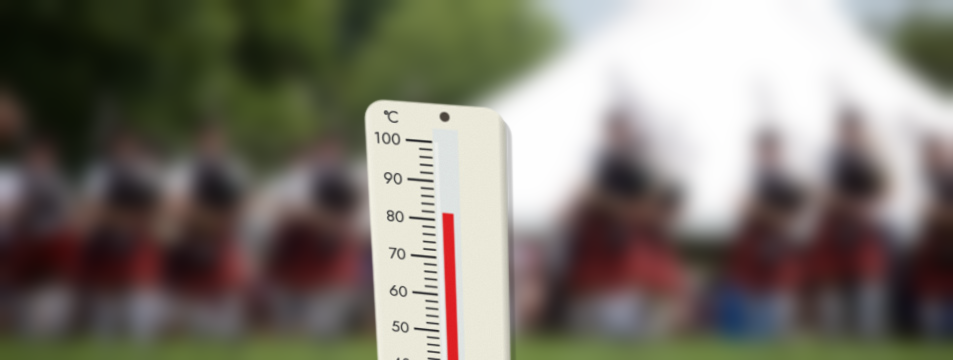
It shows 82 °C
